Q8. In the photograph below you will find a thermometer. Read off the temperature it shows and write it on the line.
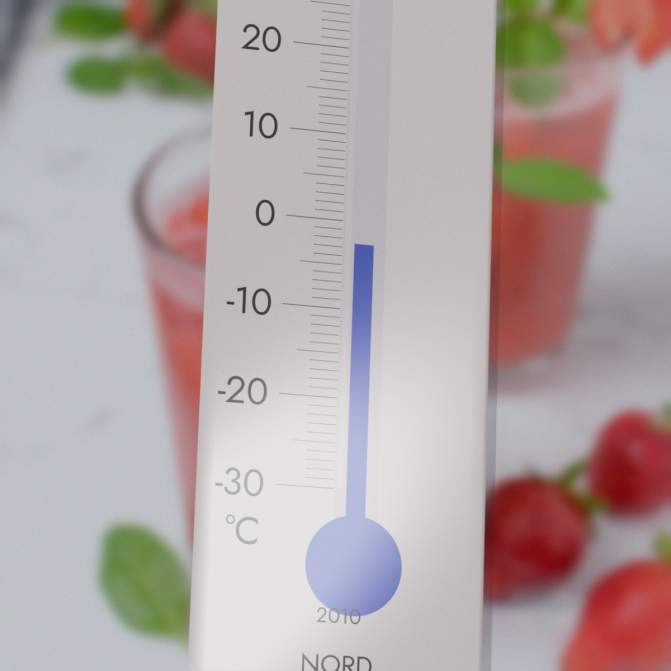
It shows -2.5 °C
